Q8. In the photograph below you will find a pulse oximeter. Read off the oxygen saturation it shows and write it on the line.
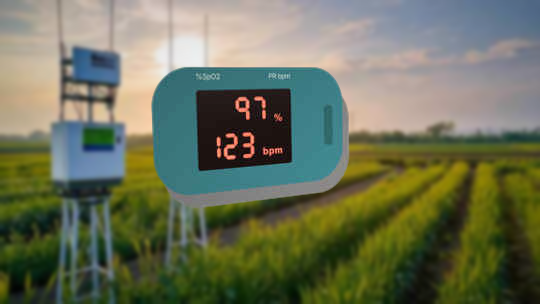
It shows 97 %
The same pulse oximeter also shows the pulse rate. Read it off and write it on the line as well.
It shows 123 bpm
